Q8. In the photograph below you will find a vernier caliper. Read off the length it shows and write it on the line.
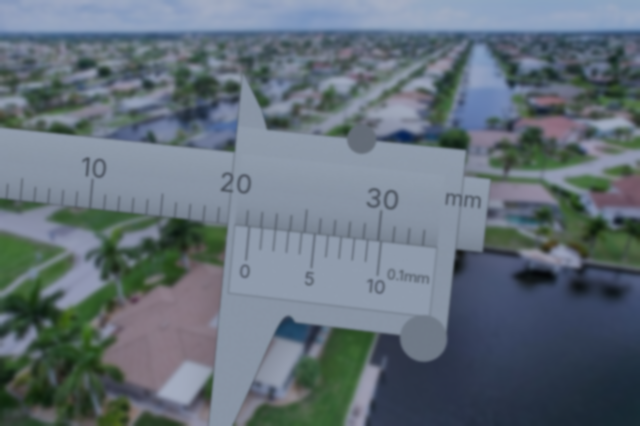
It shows 21.2 mm
